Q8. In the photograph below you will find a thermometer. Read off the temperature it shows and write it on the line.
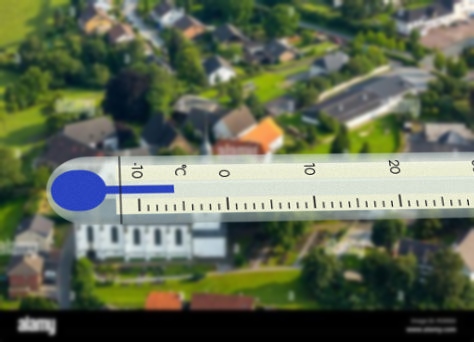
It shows -6 °C
